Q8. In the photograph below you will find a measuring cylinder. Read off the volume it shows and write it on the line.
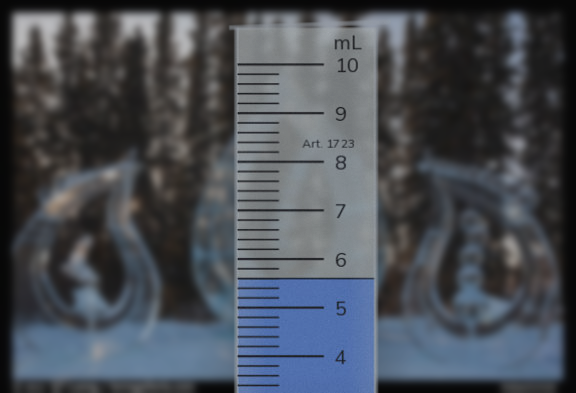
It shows 5.6 mL
